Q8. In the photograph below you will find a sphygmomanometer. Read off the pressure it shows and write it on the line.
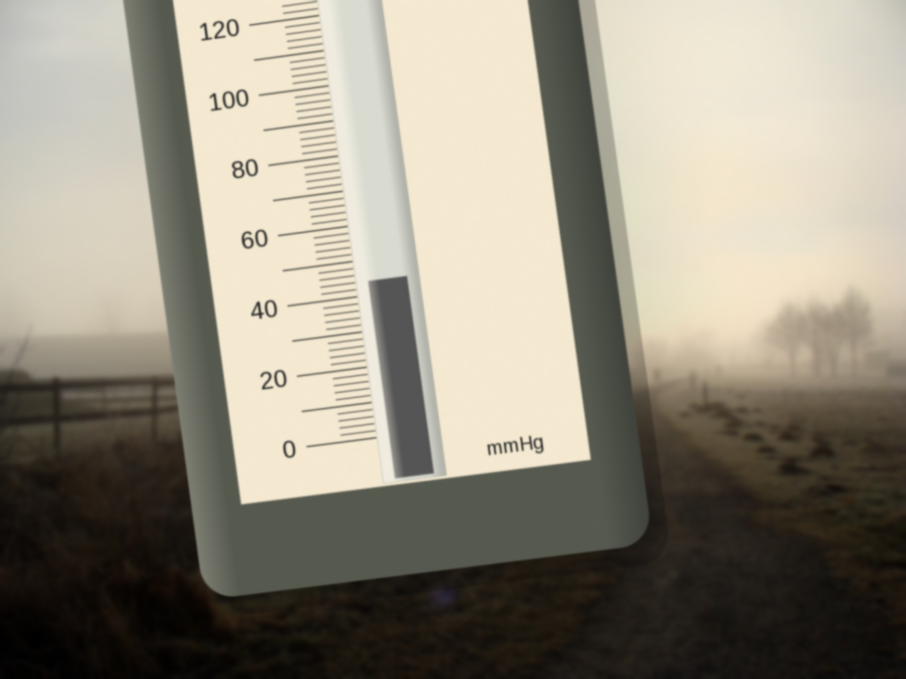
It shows 44 mmHg
